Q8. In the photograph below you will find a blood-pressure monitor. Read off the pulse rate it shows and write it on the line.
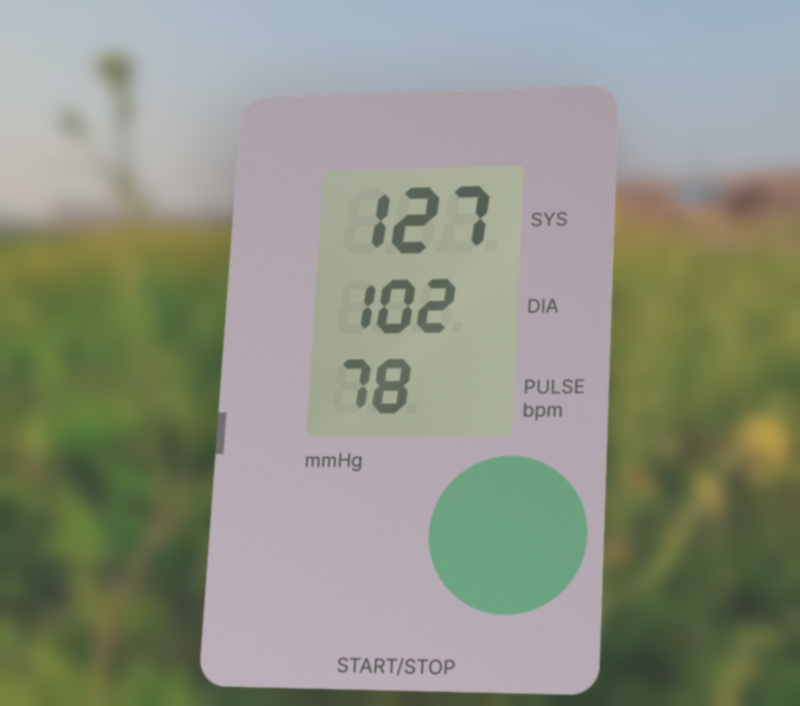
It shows 78 bpm
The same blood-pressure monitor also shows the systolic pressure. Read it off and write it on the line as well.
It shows 127 mmHg
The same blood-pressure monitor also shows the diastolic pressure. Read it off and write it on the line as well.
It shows 102 mmHg
